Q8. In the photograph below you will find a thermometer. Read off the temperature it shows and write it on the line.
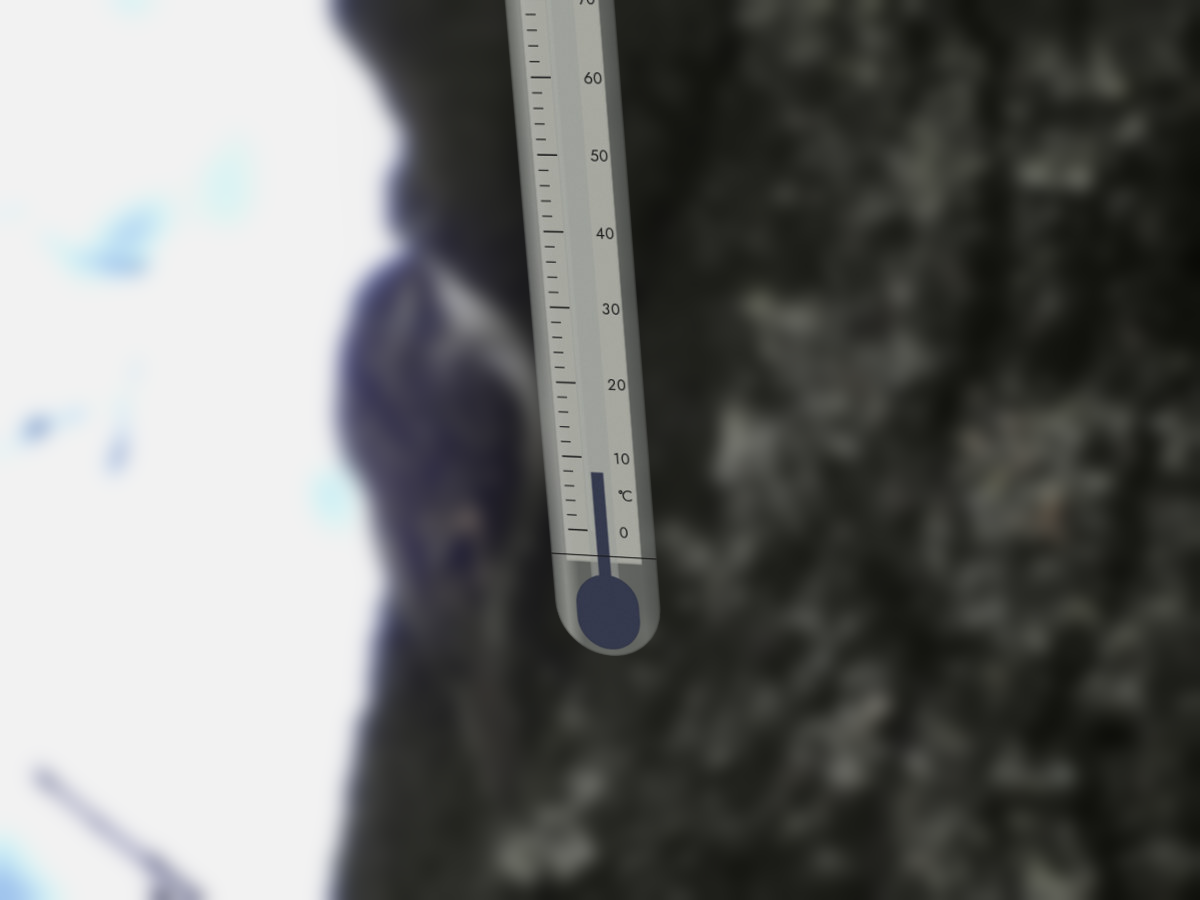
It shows 8 °C
